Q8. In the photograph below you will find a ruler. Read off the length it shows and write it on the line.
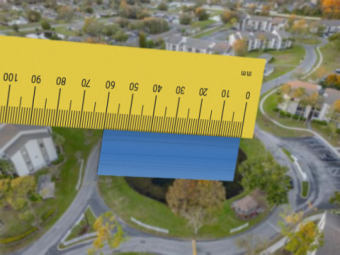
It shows 60 mm
